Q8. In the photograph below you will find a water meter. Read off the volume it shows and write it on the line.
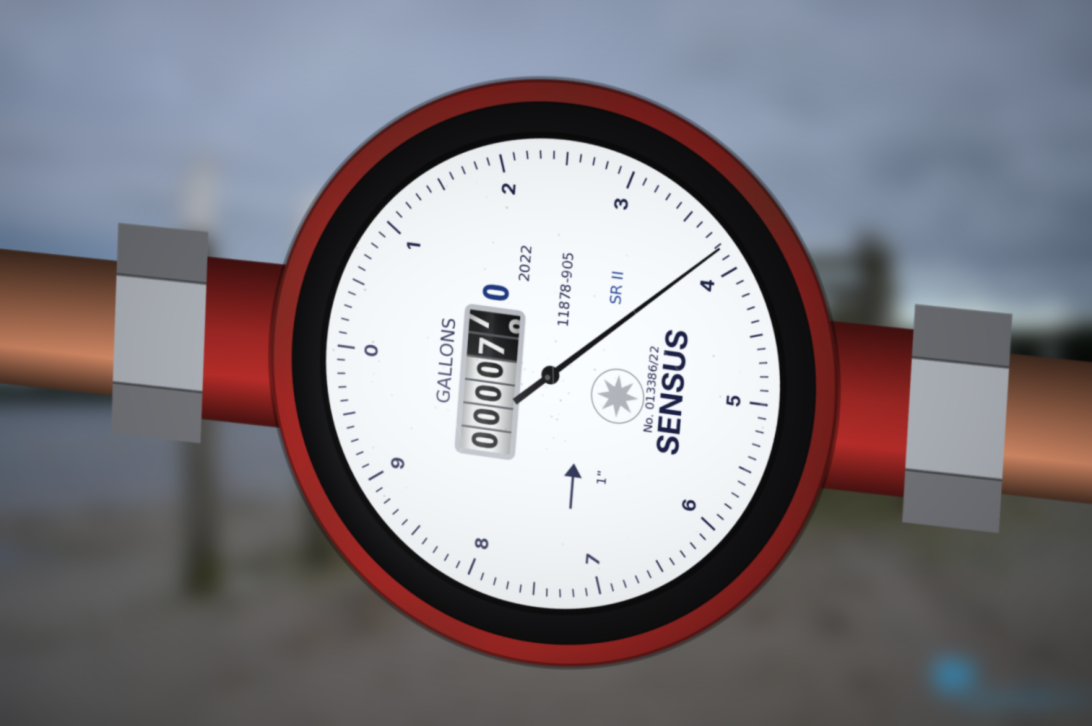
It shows 773.8 gal
